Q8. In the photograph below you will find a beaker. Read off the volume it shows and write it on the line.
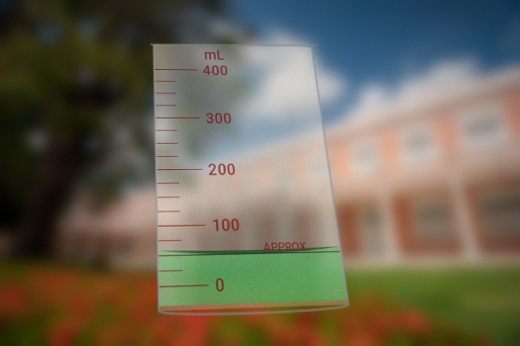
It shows 50 mL
